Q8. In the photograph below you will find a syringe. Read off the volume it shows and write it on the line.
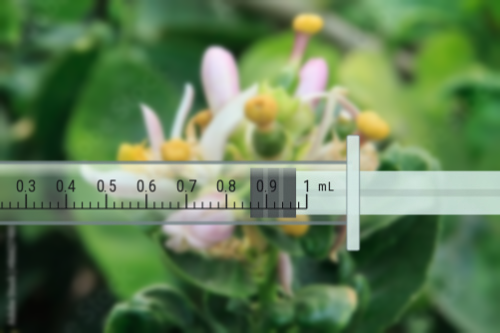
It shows 0.86 mL
